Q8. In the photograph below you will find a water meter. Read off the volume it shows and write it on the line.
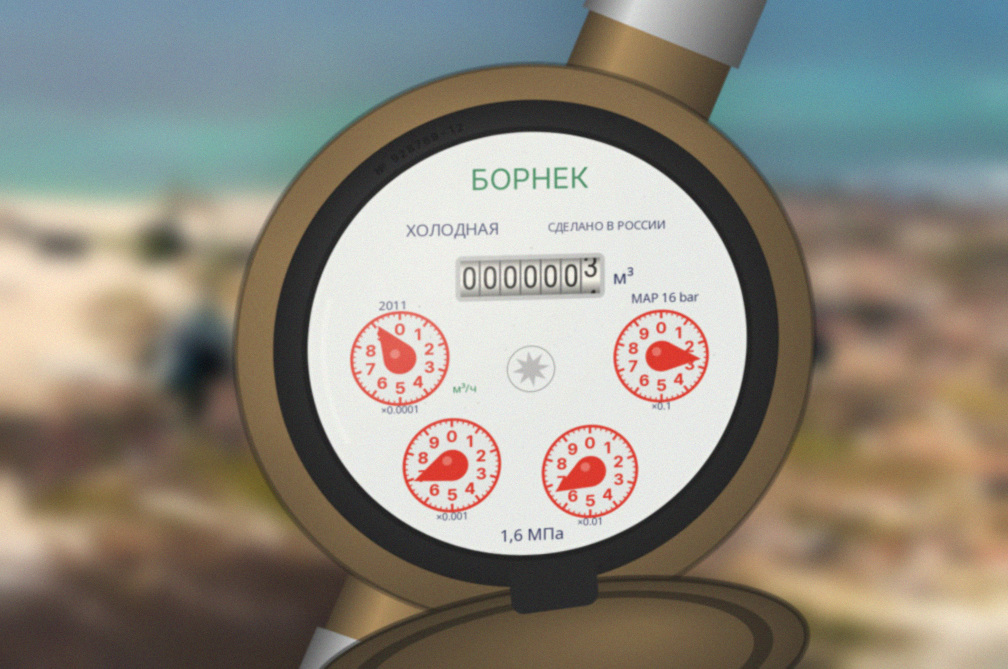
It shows 3.2669 m³
